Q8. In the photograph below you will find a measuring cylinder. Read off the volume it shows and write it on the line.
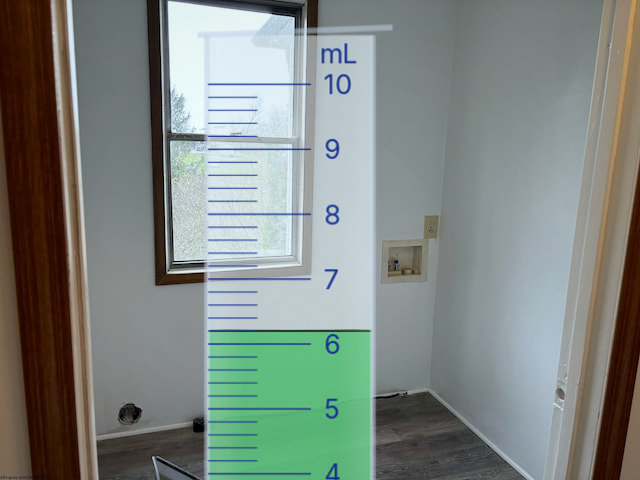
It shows 6.2 mL
